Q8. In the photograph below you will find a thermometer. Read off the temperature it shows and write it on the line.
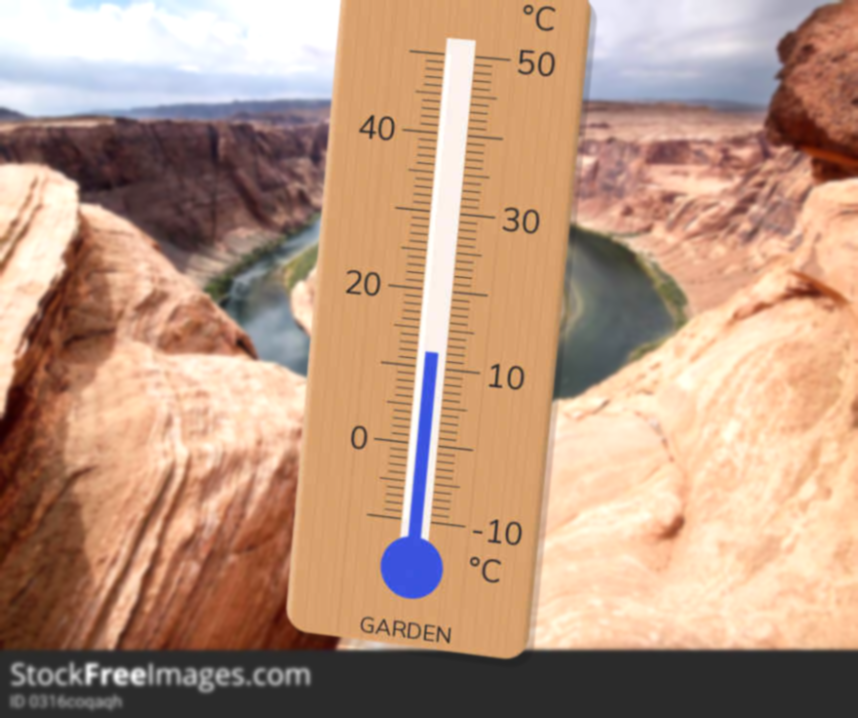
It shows 12 °C
